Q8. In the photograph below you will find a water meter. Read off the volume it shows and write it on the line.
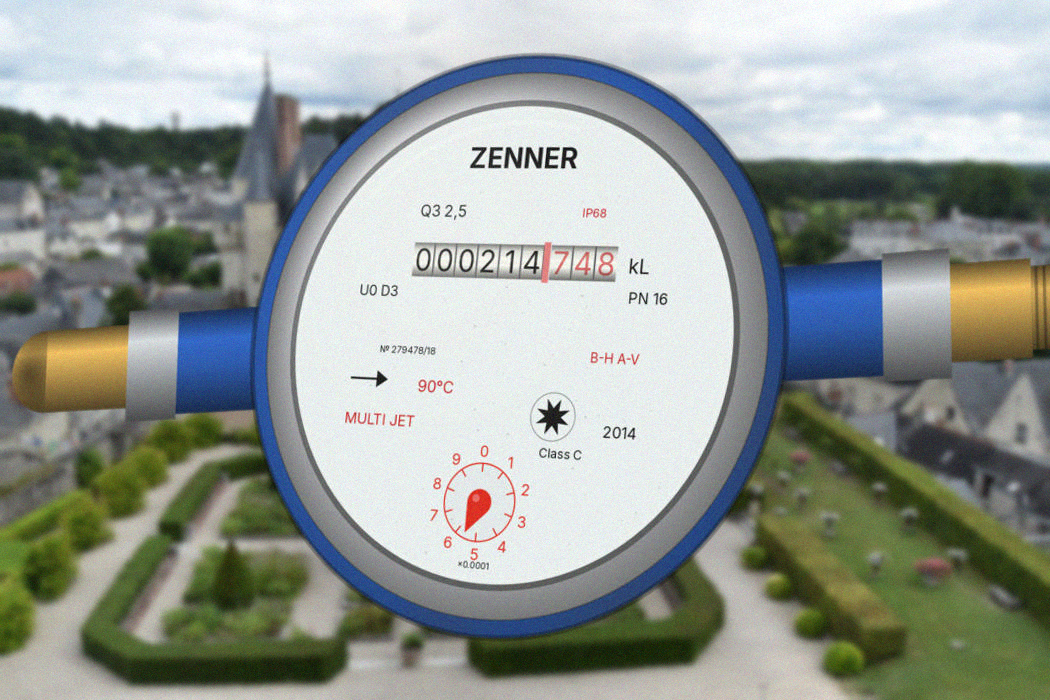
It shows 214.7485 kL
